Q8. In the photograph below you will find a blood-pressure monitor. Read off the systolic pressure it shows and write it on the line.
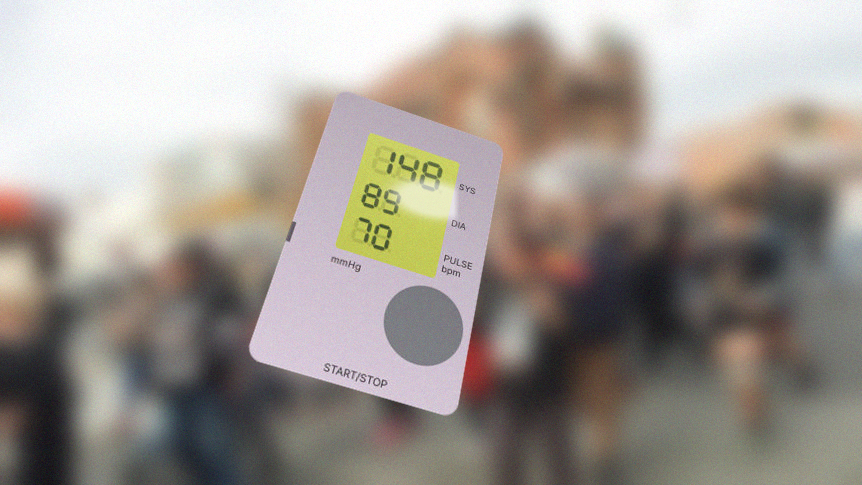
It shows 148 mmHg
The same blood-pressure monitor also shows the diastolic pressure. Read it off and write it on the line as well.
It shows 89 mmHg
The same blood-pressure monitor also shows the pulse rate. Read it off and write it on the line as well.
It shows 70 bpm
